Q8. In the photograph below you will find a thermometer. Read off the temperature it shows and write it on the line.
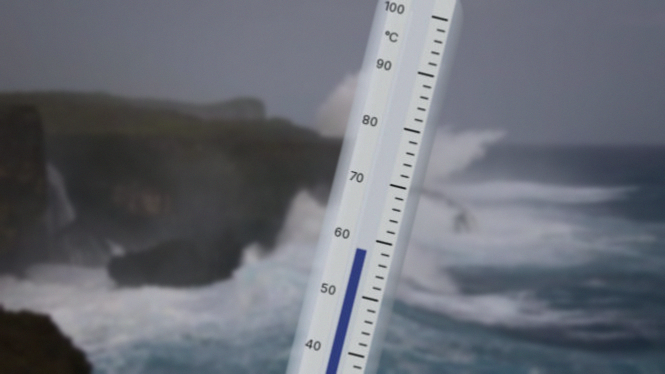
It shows 58 °C
